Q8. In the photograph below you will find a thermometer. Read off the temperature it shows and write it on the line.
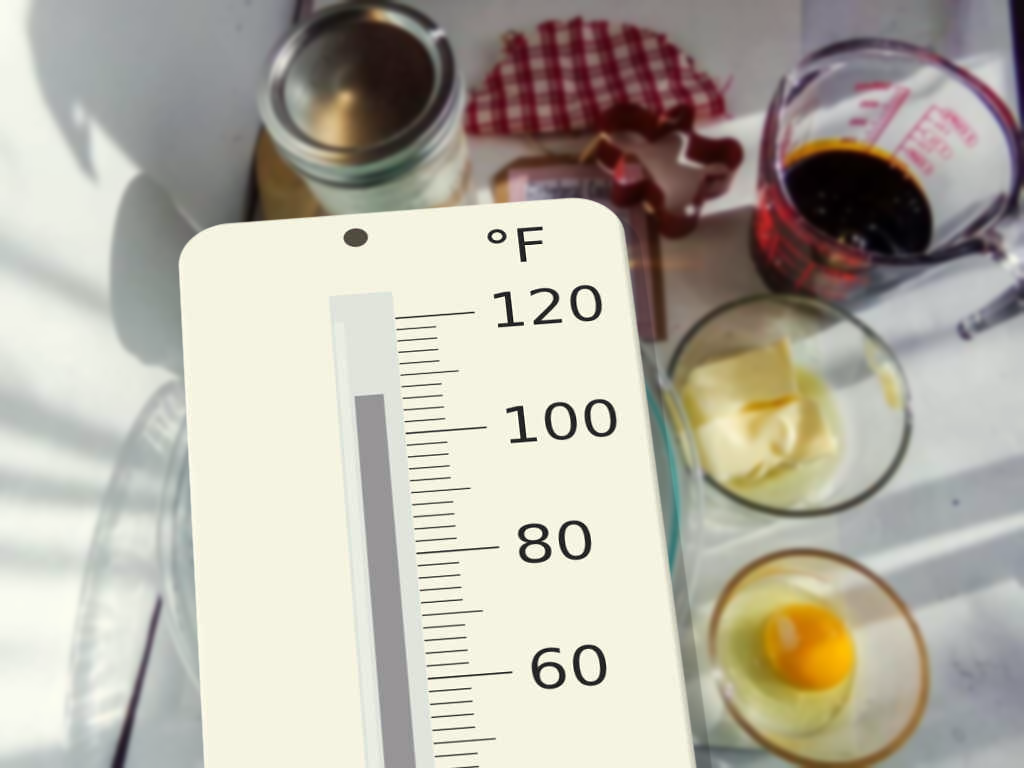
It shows 107 °F
